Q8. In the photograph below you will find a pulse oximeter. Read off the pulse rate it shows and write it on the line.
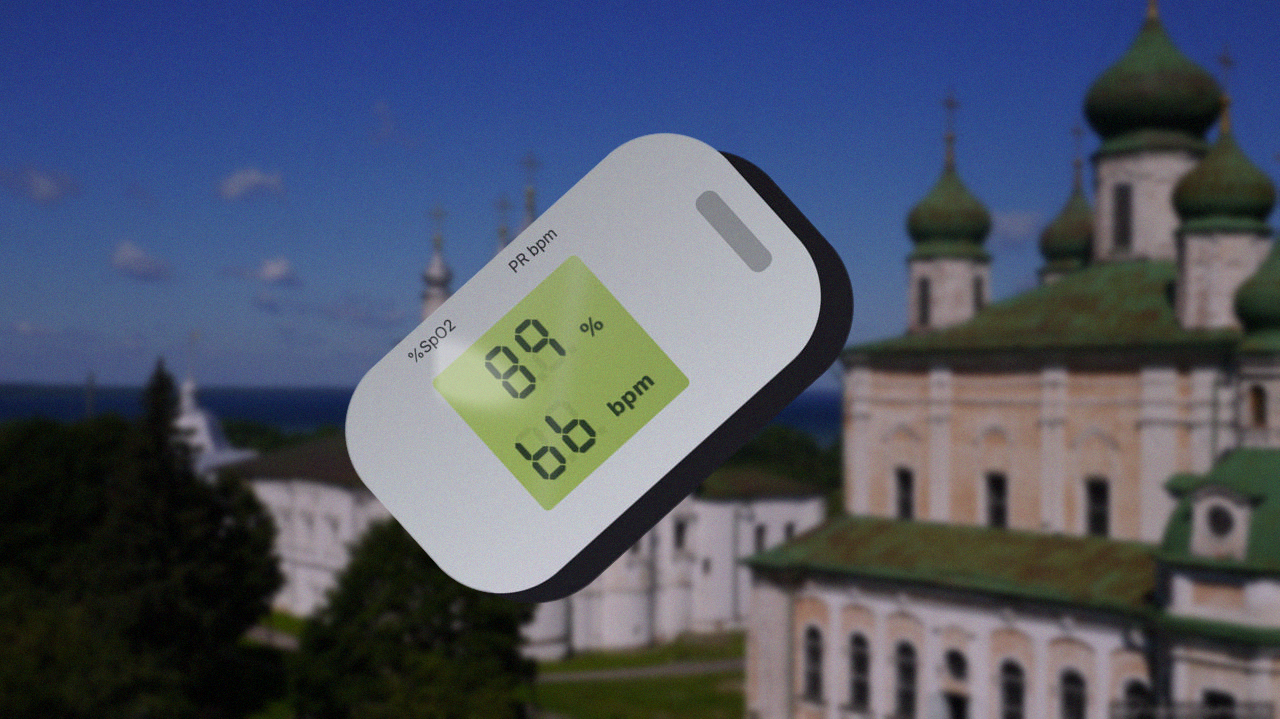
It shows 66 bpm
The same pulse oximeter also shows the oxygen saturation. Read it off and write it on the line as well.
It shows 89 %
